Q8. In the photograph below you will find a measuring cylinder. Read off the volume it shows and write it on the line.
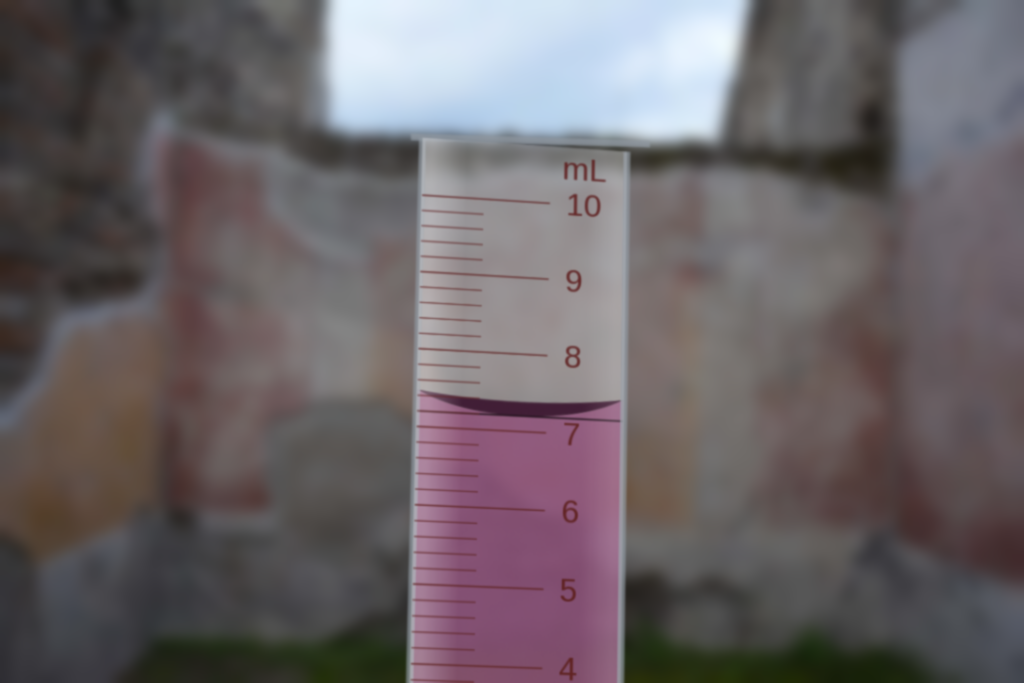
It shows 7.2 mL
